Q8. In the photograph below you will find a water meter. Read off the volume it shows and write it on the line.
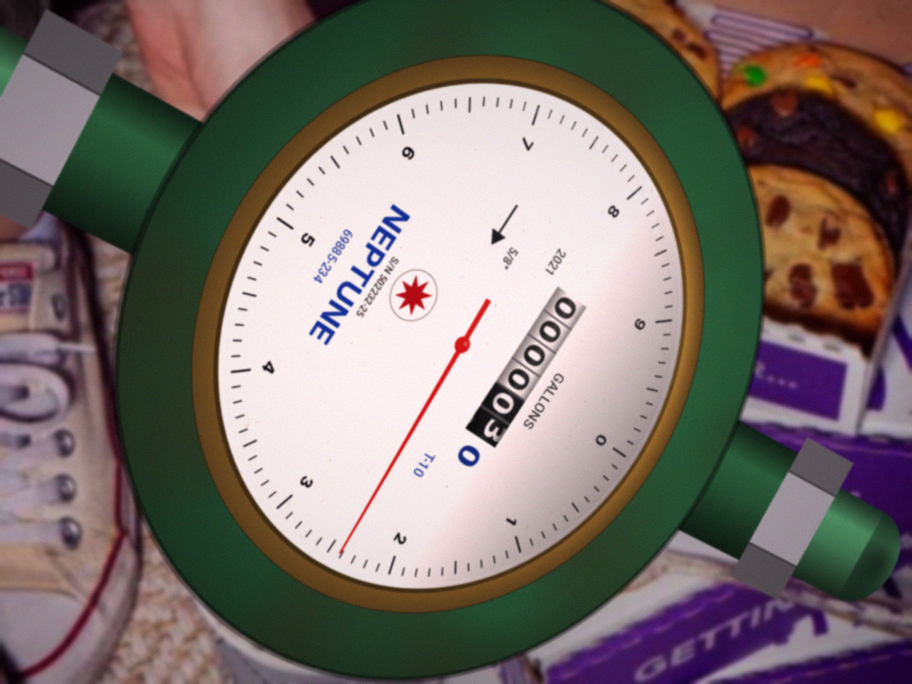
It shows 32.4 gal
